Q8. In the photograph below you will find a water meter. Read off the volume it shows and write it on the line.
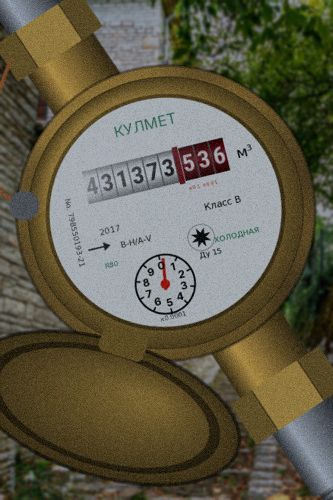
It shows 431373.5360 m³
